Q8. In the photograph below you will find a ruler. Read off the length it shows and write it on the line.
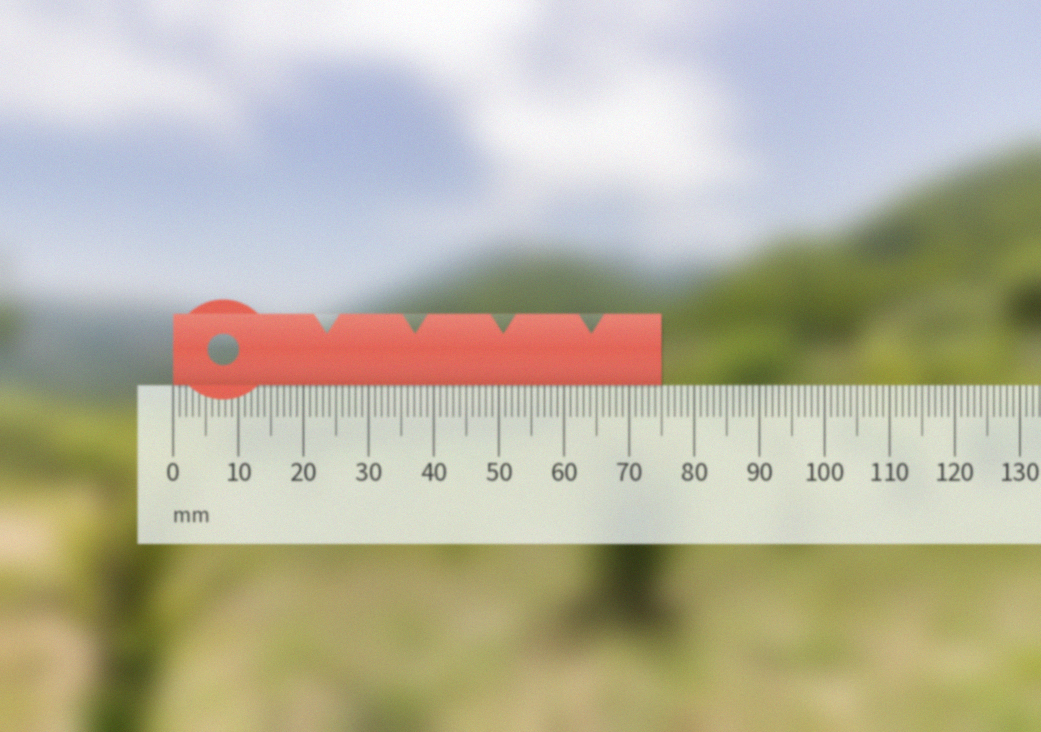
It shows 75 mm
